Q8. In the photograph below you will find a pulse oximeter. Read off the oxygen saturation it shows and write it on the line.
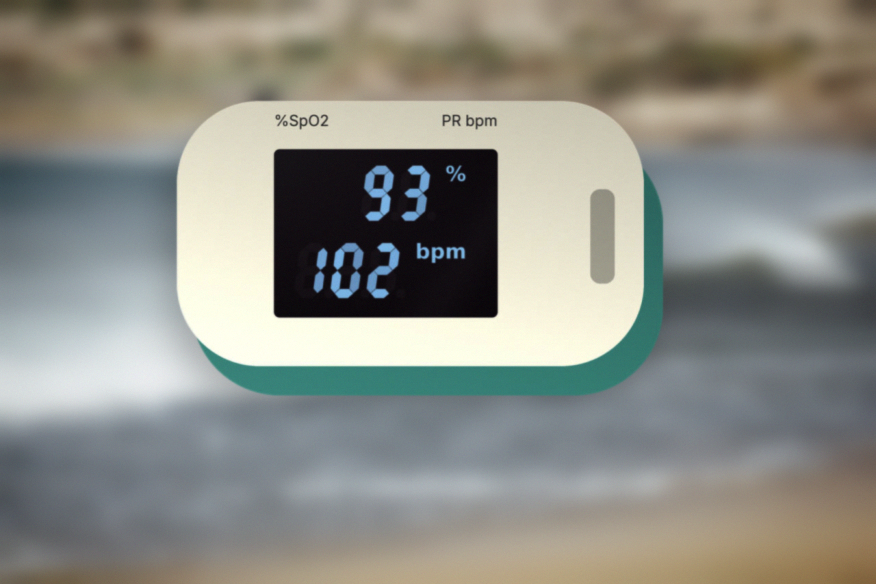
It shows 93 %
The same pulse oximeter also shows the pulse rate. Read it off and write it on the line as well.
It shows 102 bpm
